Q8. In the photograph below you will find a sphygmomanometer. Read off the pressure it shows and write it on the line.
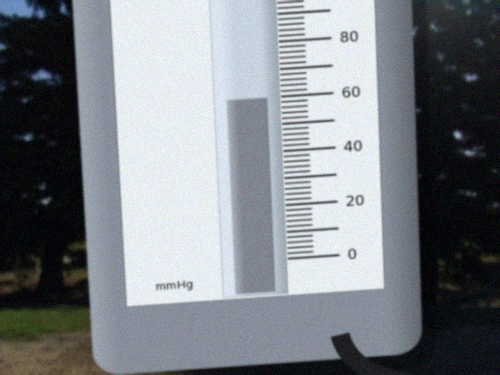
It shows 60 mmHg
